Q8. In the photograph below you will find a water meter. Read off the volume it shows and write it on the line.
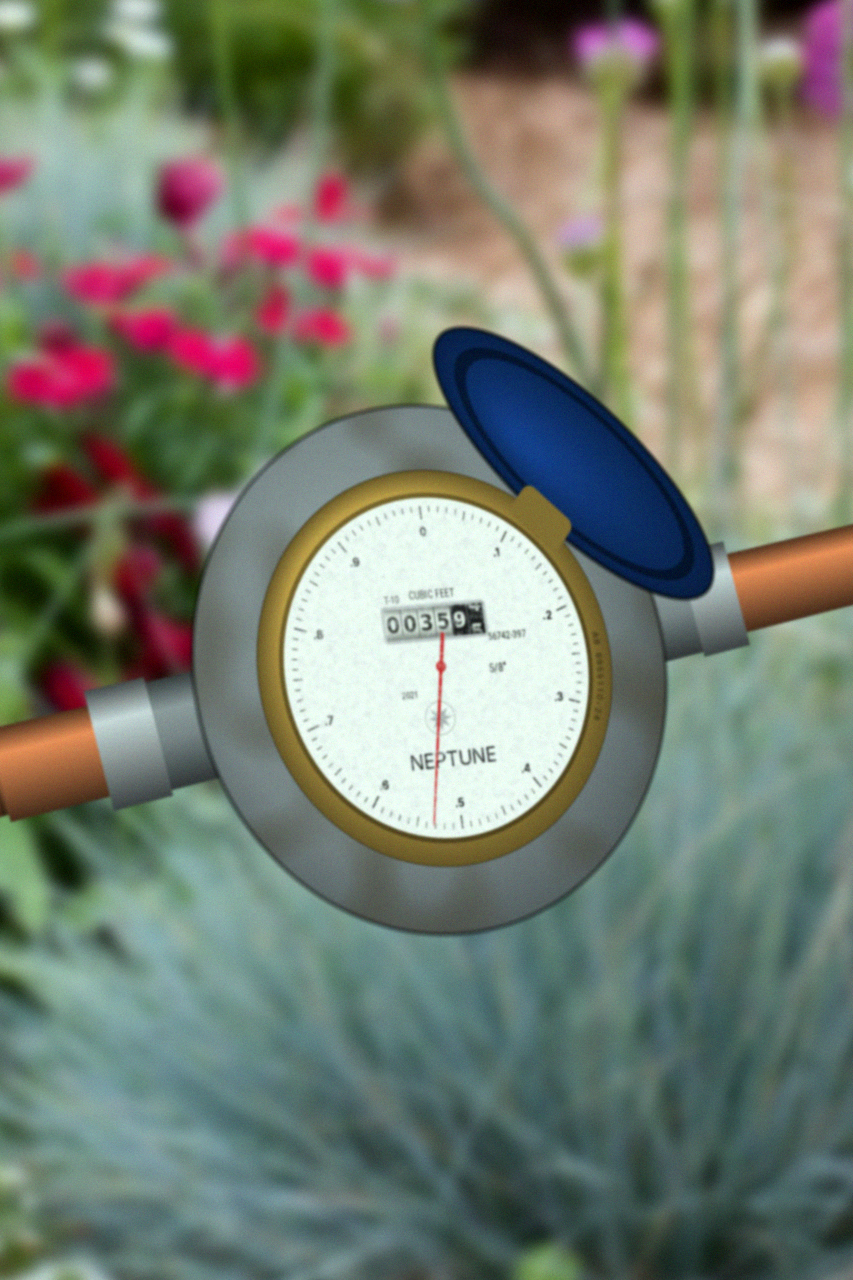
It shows 3594.53 ft³
